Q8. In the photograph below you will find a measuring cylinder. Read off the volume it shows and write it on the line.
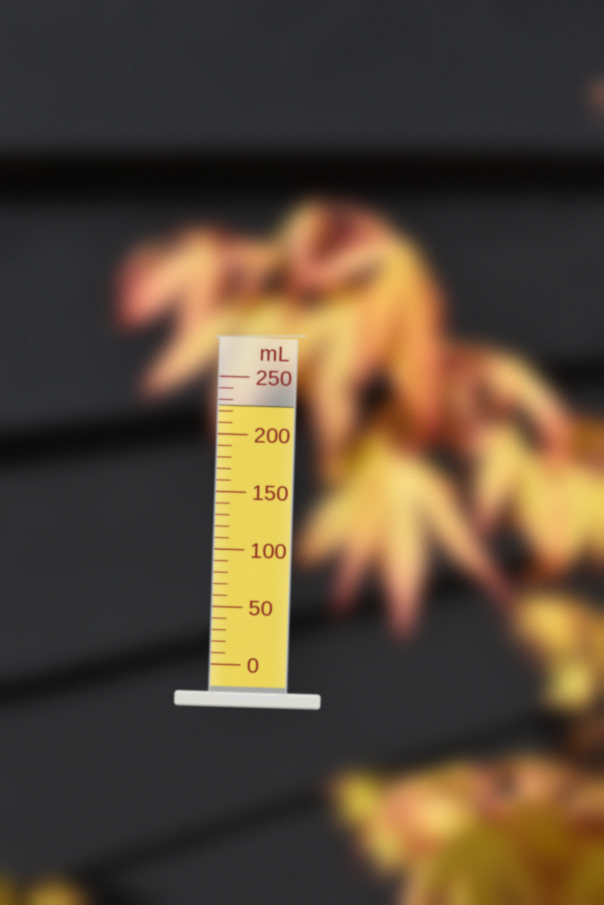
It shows 225 mL
